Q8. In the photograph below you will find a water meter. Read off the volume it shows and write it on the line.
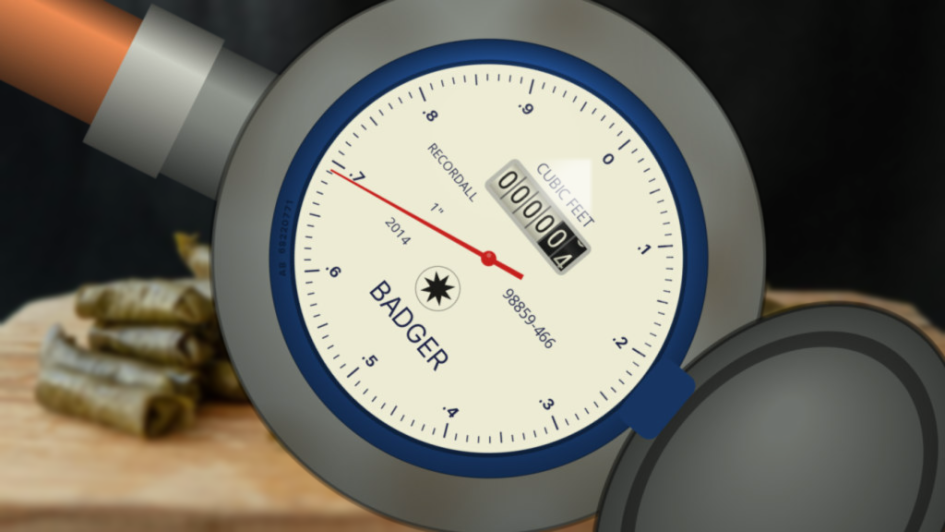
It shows 3.69 ft³
